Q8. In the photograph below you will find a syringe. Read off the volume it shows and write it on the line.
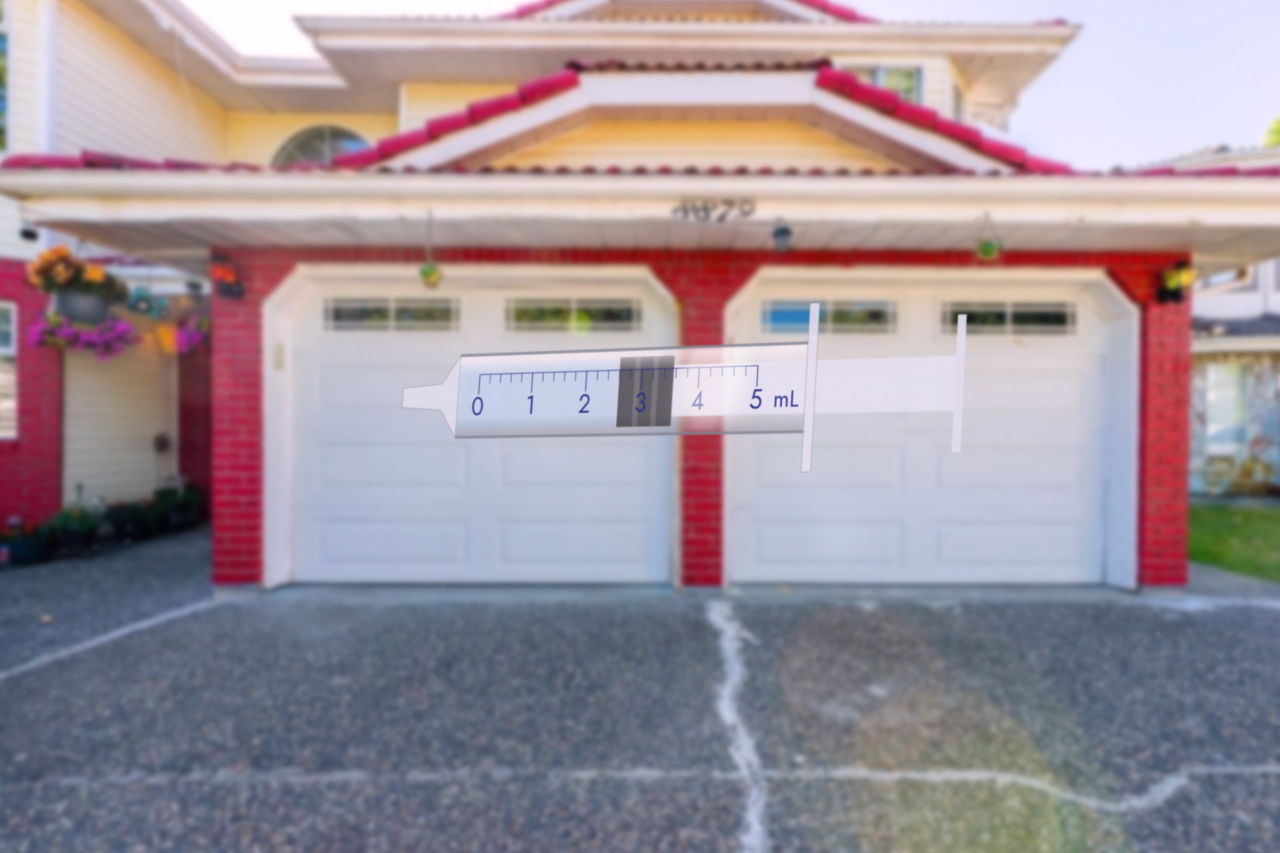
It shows 2.6 mL
